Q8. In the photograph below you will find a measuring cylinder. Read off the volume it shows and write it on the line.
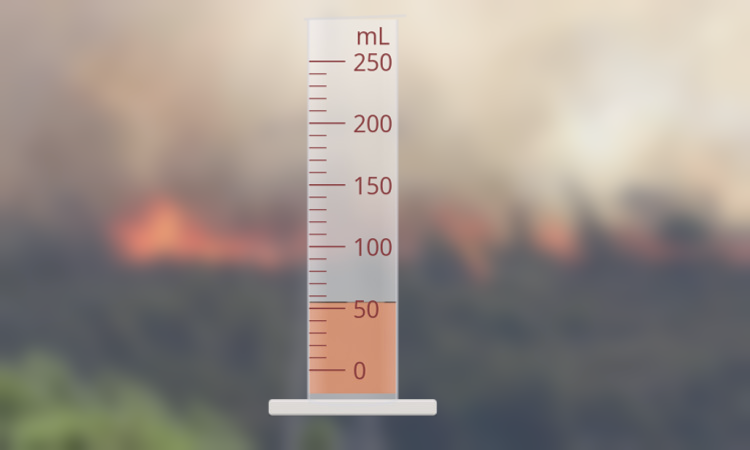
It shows 55 mL
